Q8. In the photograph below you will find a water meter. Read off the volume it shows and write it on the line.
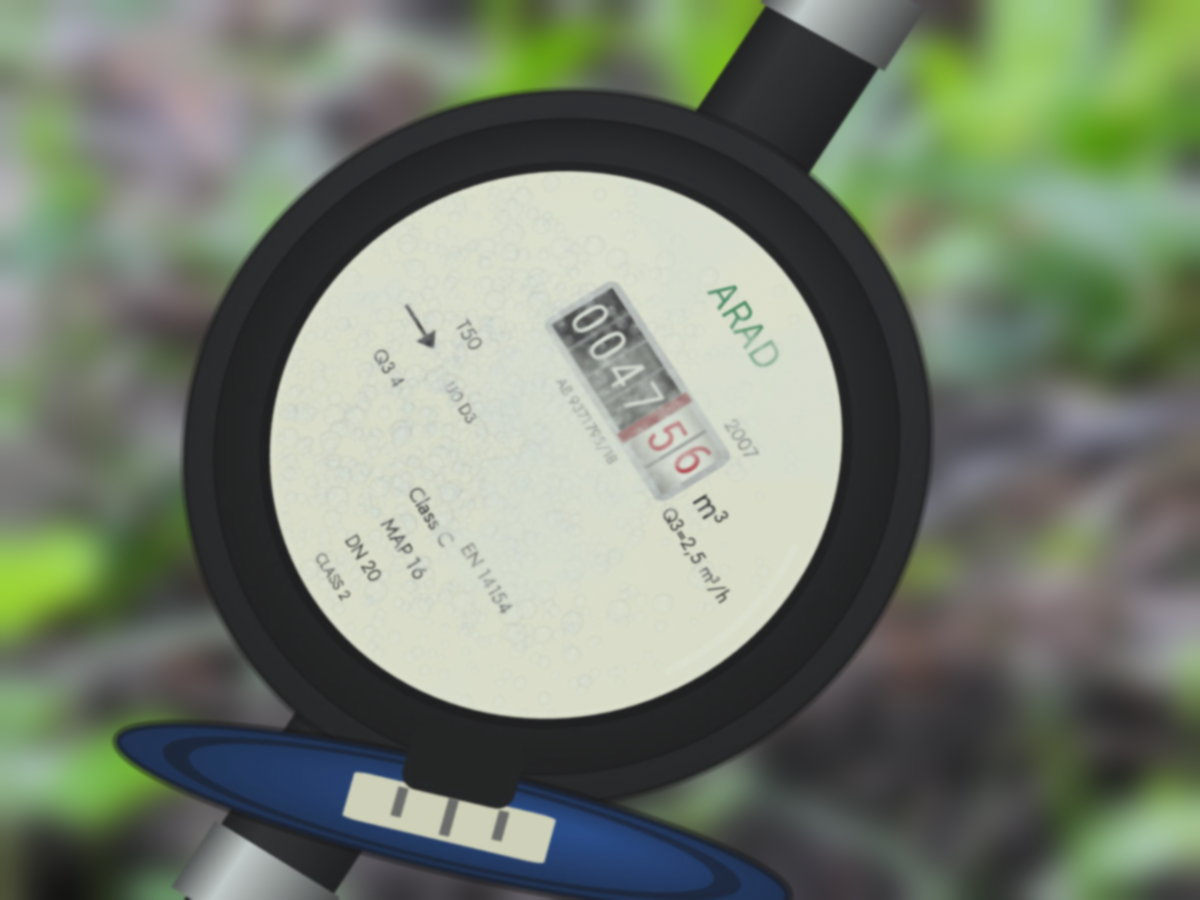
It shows 47.56 m³
